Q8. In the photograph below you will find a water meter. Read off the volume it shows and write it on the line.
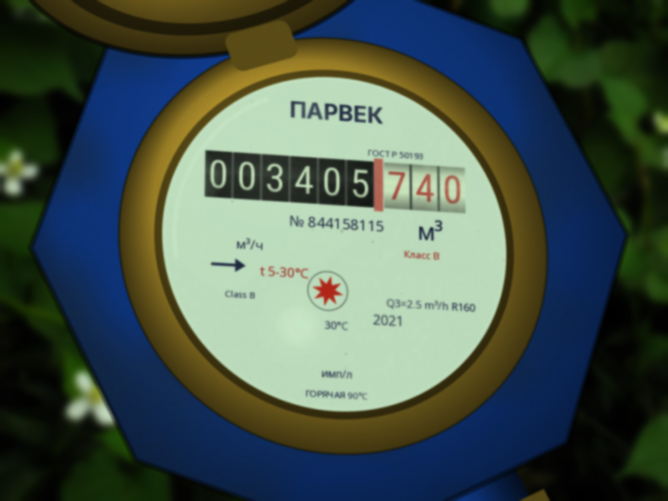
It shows 3405.740 m³
